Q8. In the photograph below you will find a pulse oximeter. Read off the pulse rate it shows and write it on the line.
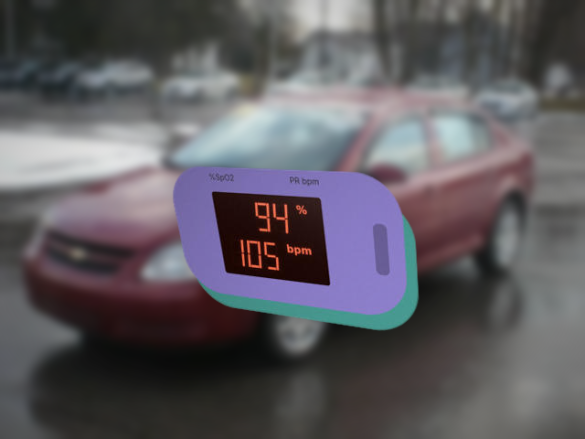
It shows 105 bpm
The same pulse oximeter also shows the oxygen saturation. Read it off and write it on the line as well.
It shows 94 %
